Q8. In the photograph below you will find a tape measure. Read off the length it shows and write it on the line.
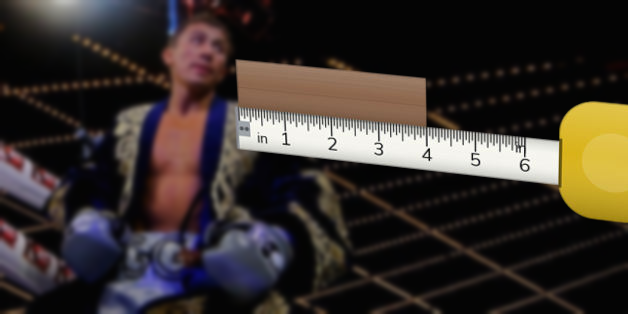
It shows 4 in
